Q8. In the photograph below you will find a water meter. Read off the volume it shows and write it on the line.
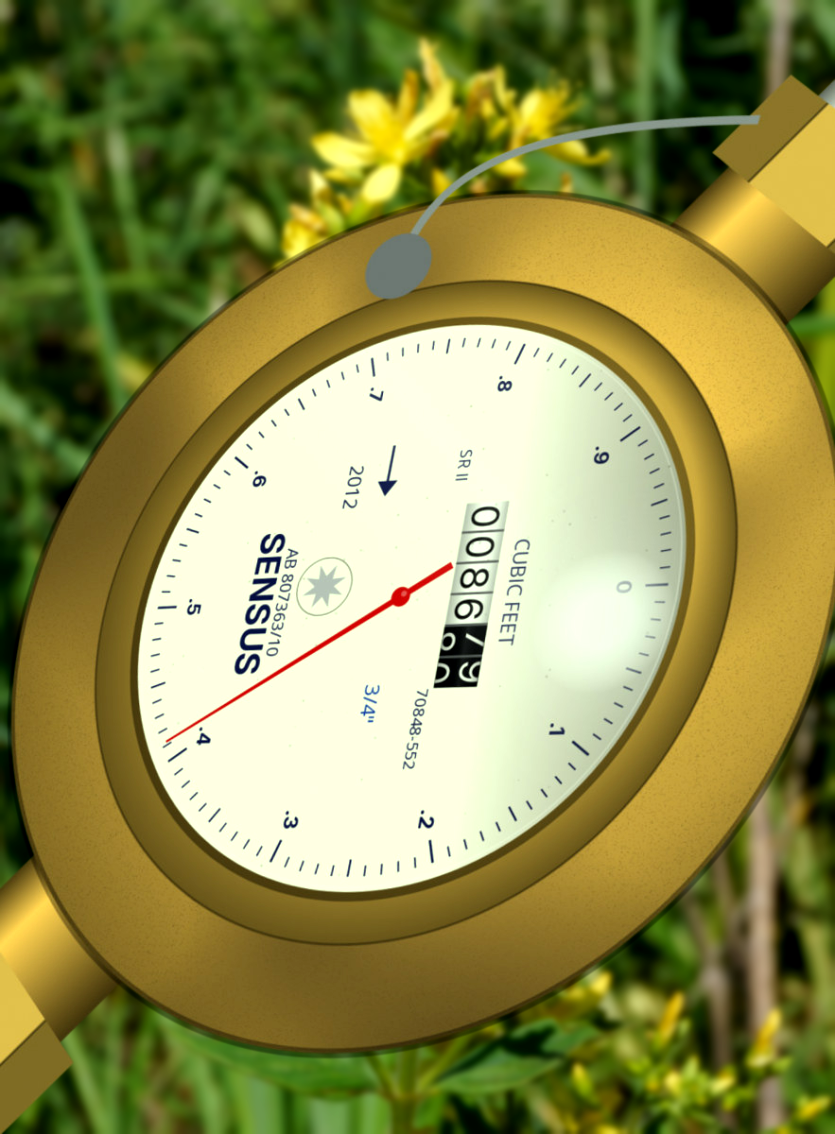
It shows 8679.41 ft³
